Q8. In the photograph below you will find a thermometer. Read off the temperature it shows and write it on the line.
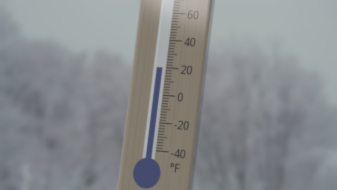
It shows 20 °F
